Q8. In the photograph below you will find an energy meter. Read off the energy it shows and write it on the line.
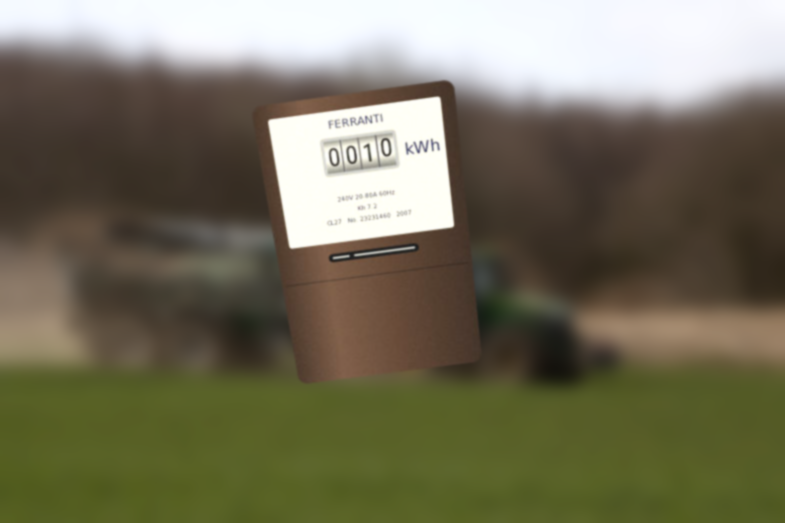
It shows 10 kWh
